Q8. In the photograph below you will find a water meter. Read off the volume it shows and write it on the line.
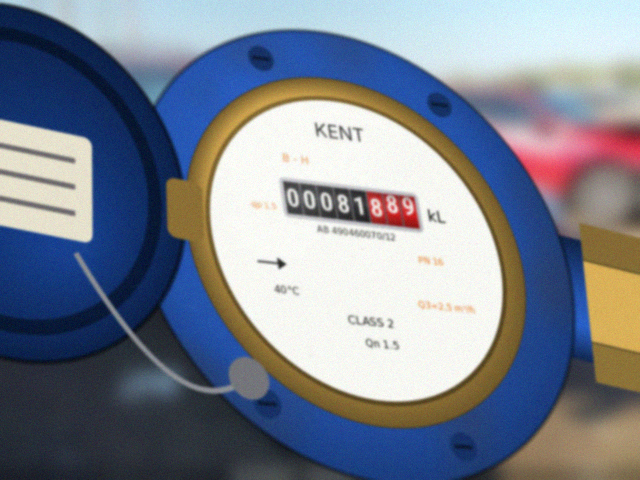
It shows 81.889 kL
